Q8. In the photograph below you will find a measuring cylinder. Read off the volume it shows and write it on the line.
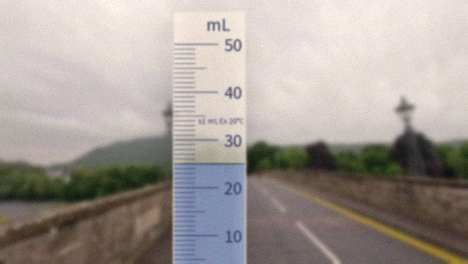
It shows 25 mL
